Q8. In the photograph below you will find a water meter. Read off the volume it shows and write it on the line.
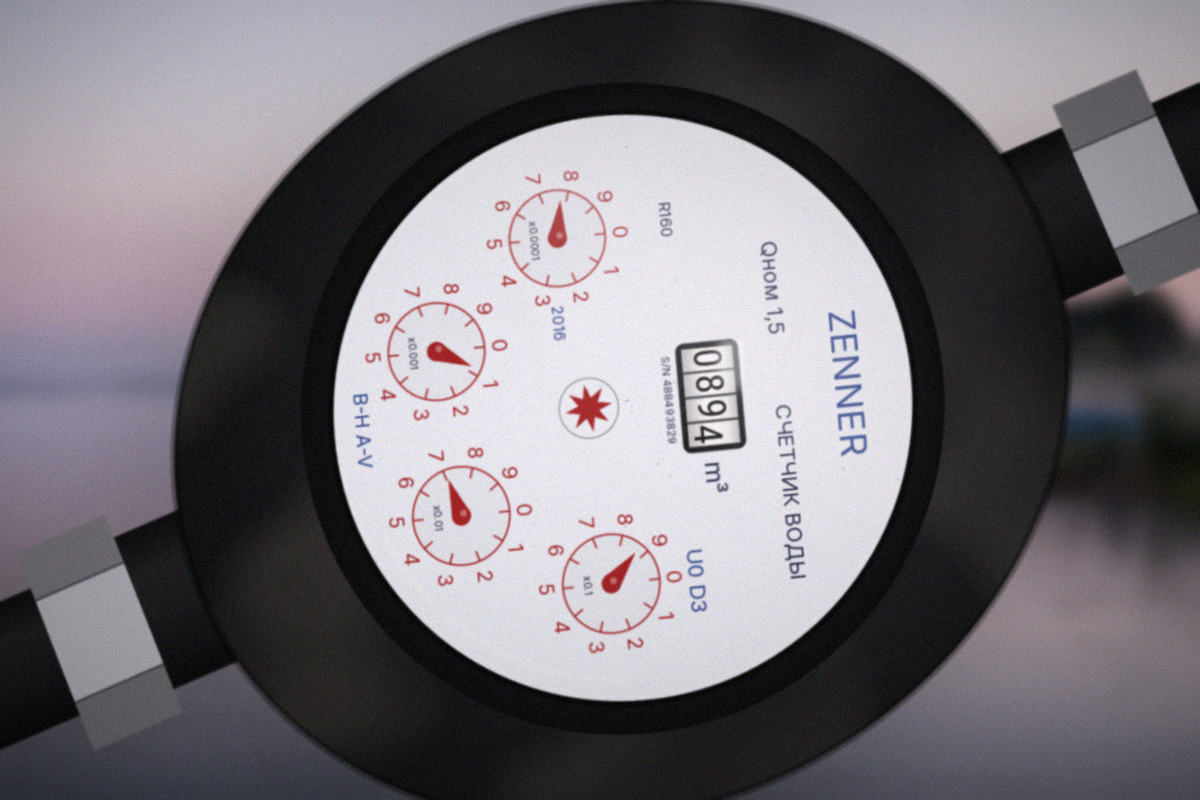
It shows 893.8707 m³
